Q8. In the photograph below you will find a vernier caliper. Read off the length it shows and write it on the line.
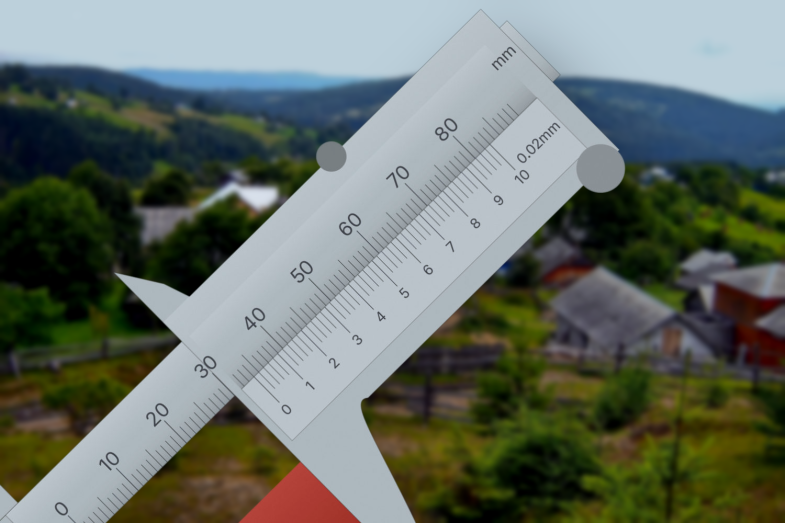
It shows 34.0 mm
